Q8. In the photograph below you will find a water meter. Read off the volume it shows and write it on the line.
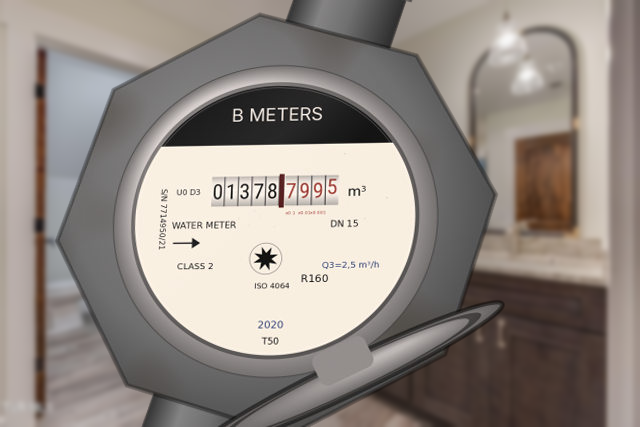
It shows 1378.7995 m³
